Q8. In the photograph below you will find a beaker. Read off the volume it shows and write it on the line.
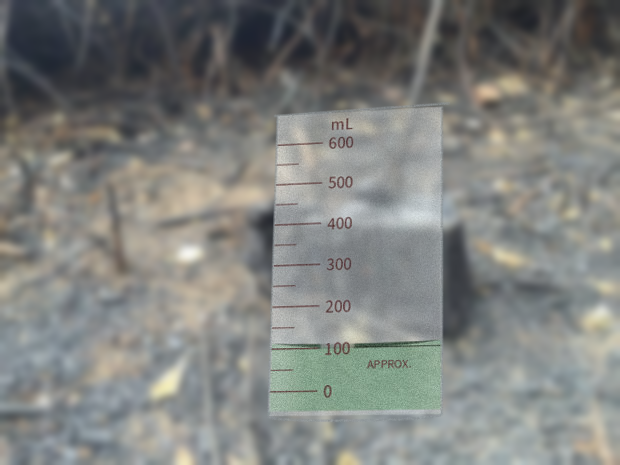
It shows 100 mL
